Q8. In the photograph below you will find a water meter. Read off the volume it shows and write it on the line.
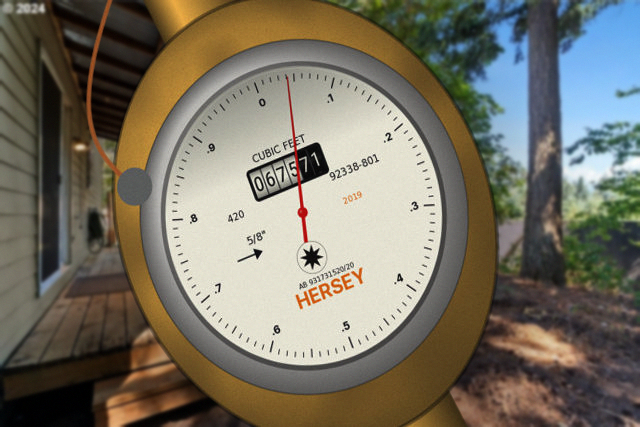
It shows 67571.04 ft³
